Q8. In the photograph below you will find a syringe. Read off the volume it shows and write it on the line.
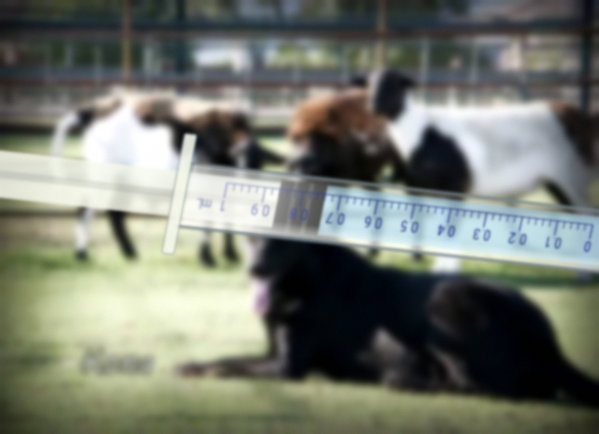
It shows 0.74 mL
